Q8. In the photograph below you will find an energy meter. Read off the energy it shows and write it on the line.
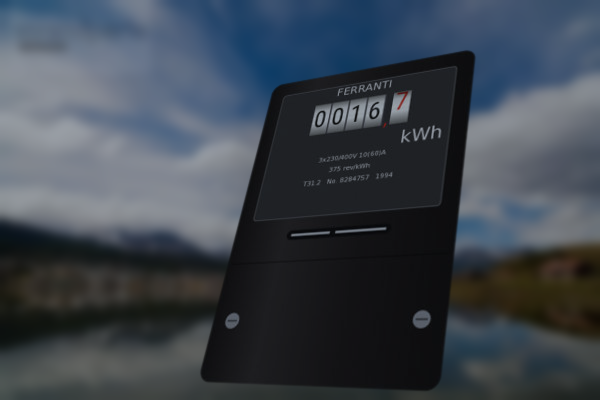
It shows 16.7 kWh
